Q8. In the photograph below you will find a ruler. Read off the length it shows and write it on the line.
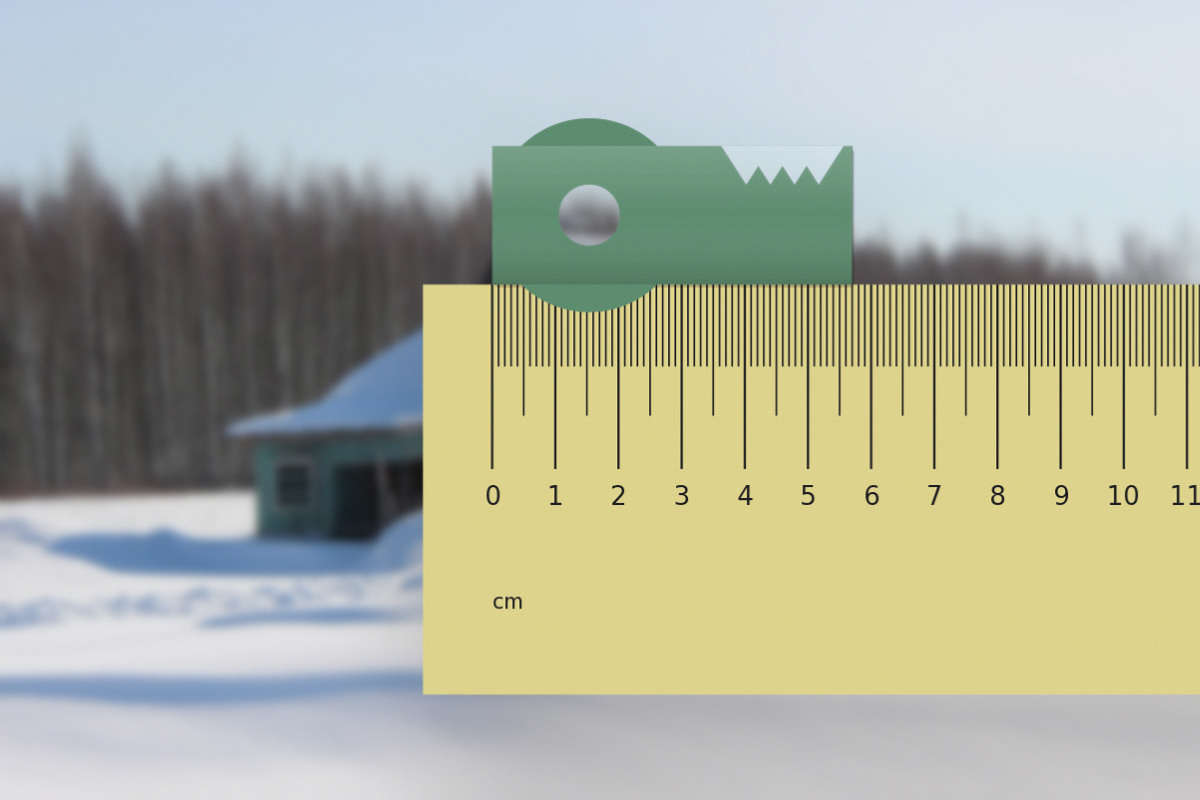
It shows 5.7 cm
